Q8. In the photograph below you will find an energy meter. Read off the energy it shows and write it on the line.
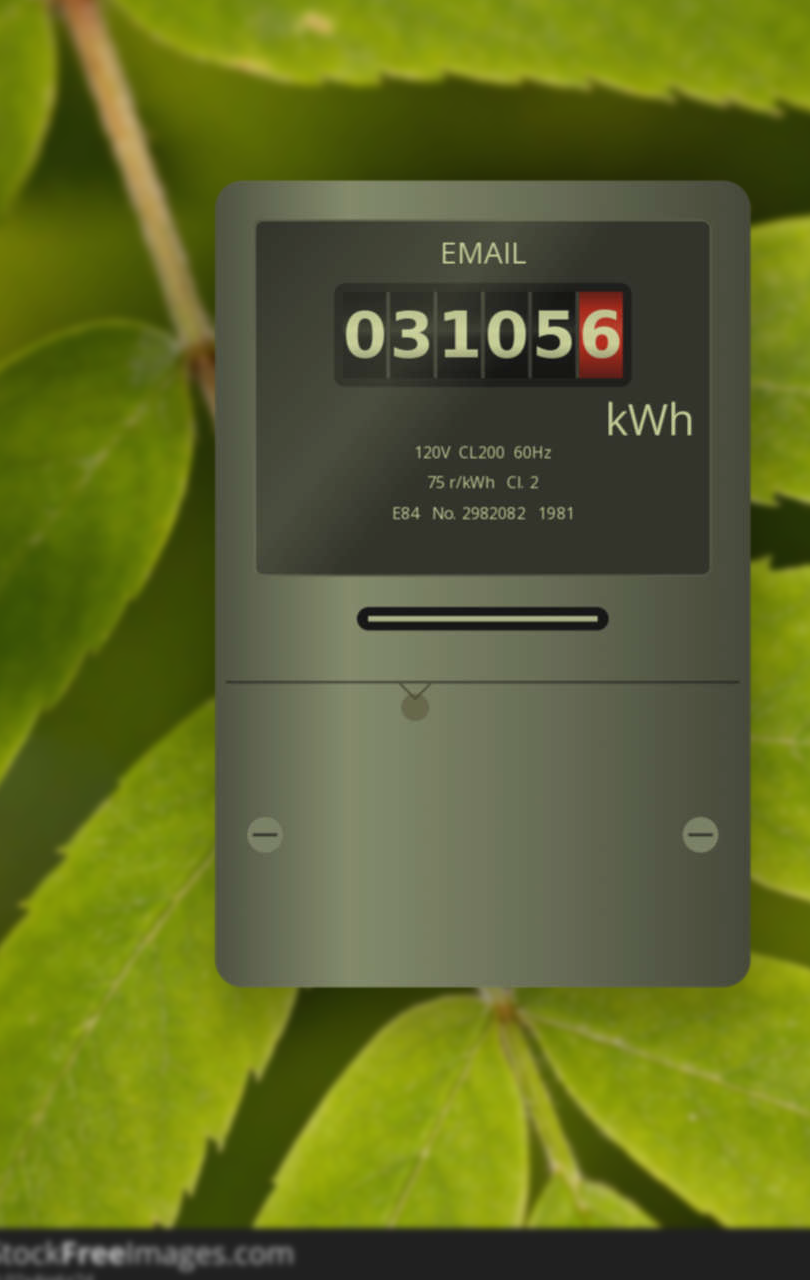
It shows 3105.6 kWh
